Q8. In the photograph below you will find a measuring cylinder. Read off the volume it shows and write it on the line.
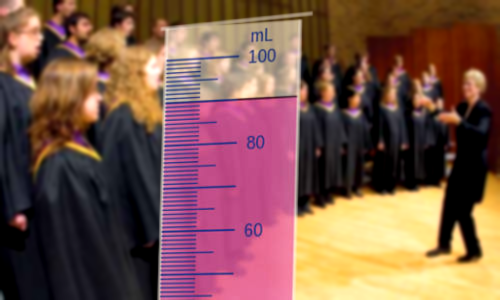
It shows 90 mL
